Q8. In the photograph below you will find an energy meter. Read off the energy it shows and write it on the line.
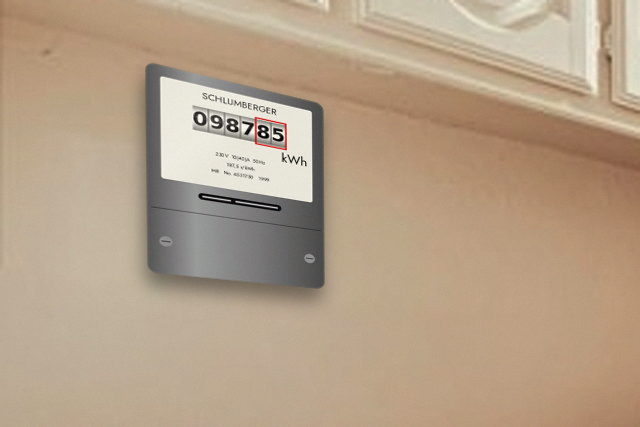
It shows 987.85 kWh
